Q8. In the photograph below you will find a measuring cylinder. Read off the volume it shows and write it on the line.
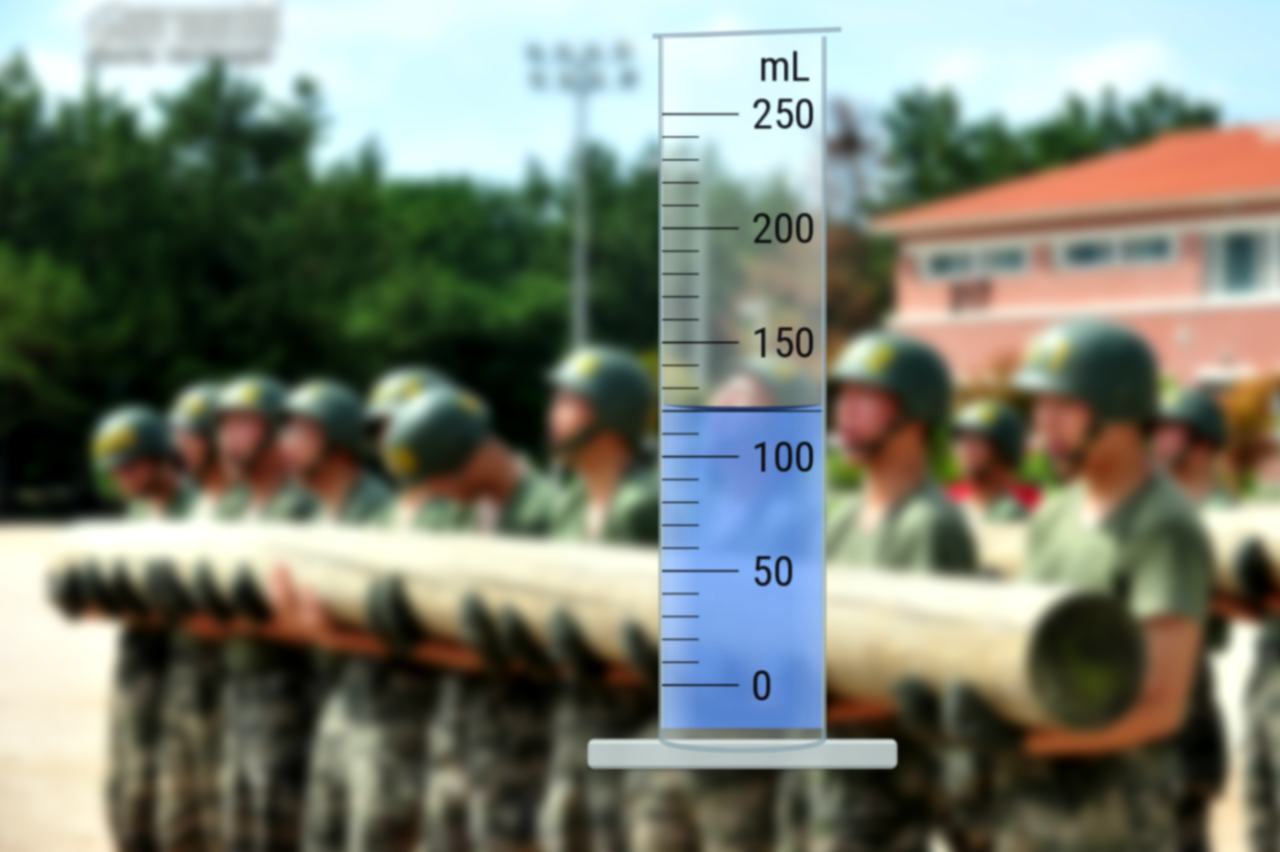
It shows 120 mL
